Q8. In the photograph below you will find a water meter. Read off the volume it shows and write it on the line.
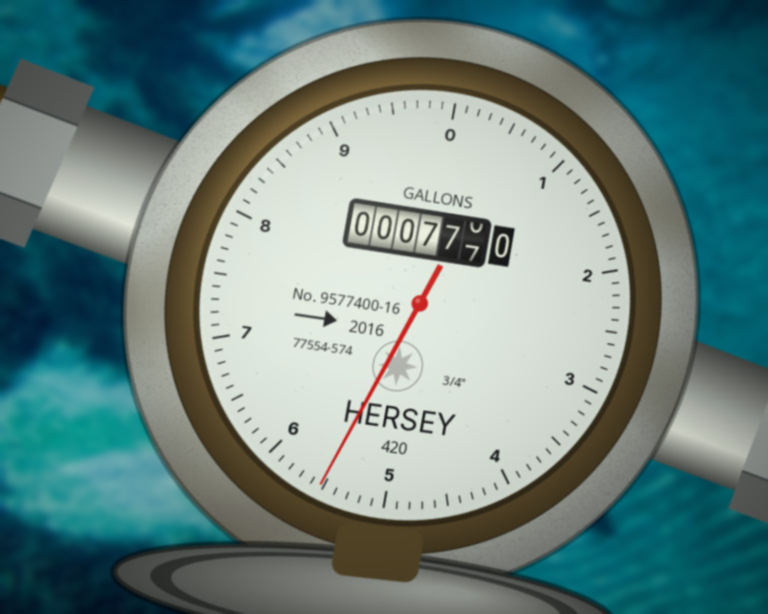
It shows 7765.5 gal
